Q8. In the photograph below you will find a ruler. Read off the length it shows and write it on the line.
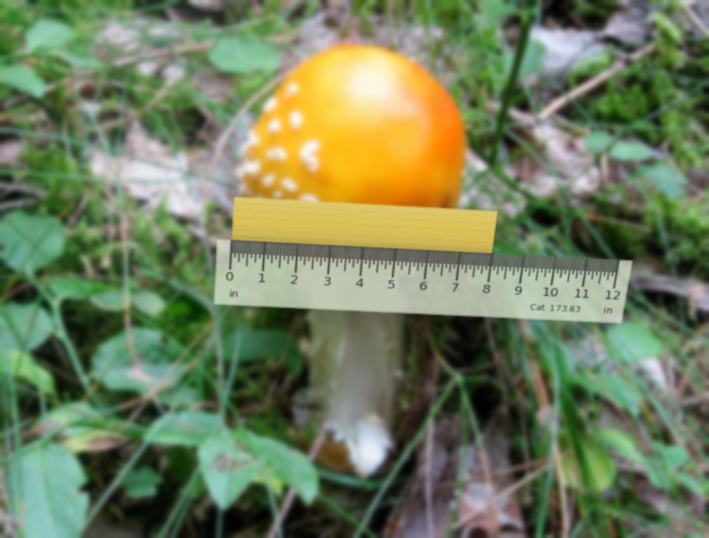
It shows 8 in
